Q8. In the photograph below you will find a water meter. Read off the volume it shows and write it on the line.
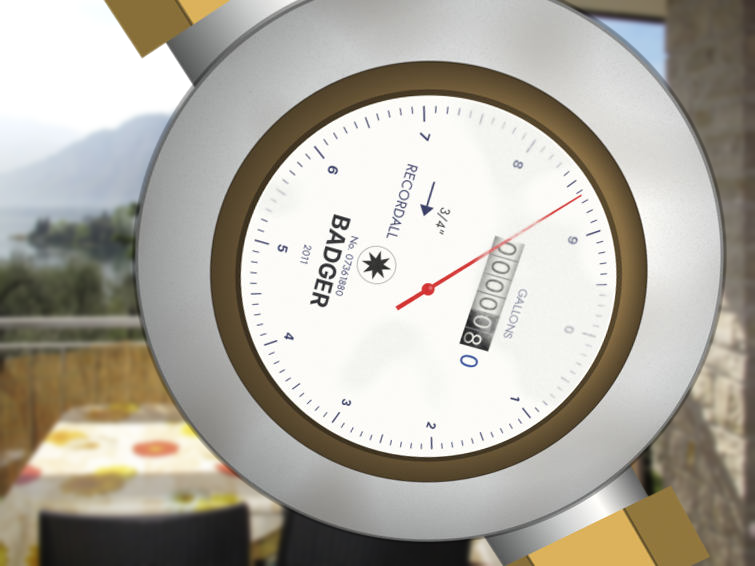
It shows 78.6 gal
